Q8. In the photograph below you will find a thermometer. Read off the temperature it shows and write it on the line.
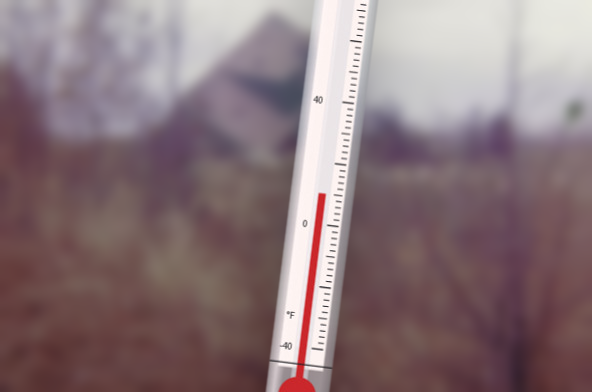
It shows 10 °F
